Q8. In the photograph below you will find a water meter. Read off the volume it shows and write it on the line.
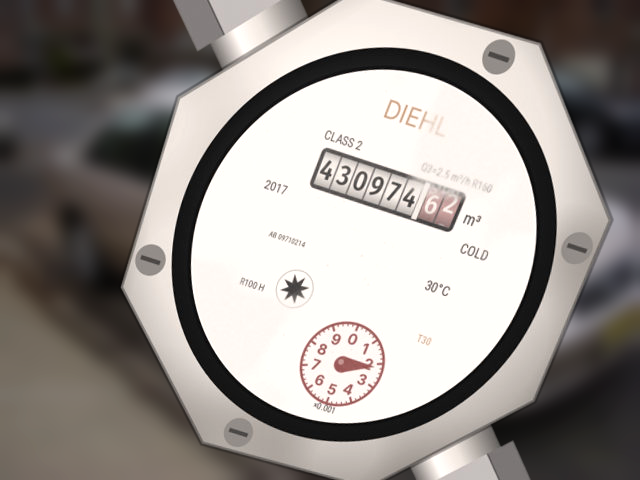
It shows 430974.622 m³
